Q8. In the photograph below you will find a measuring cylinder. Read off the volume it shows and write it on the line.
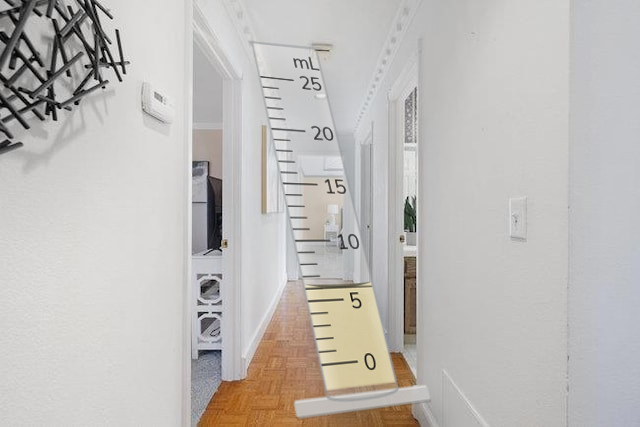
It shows 6 mL
